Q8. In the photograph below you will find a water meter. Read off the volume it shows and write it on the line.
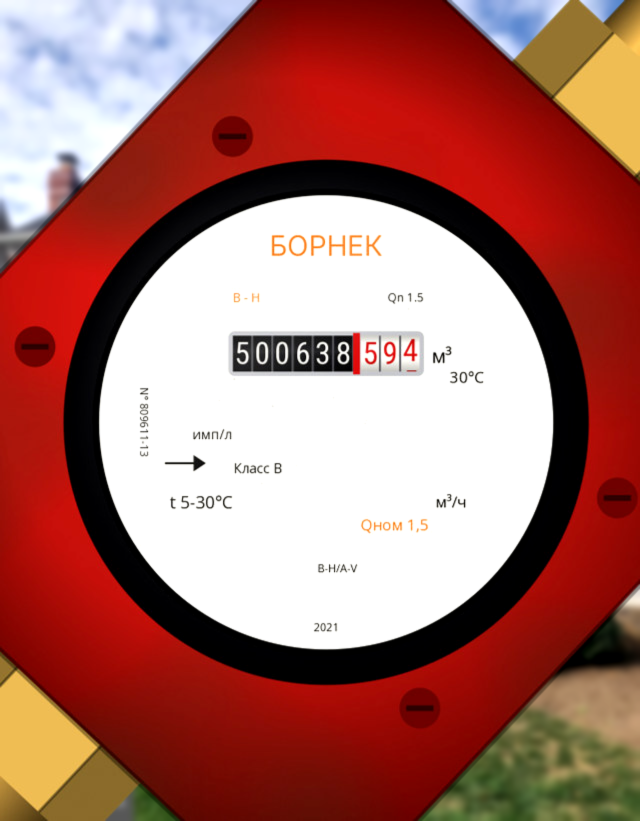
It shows 500638.594 m³
